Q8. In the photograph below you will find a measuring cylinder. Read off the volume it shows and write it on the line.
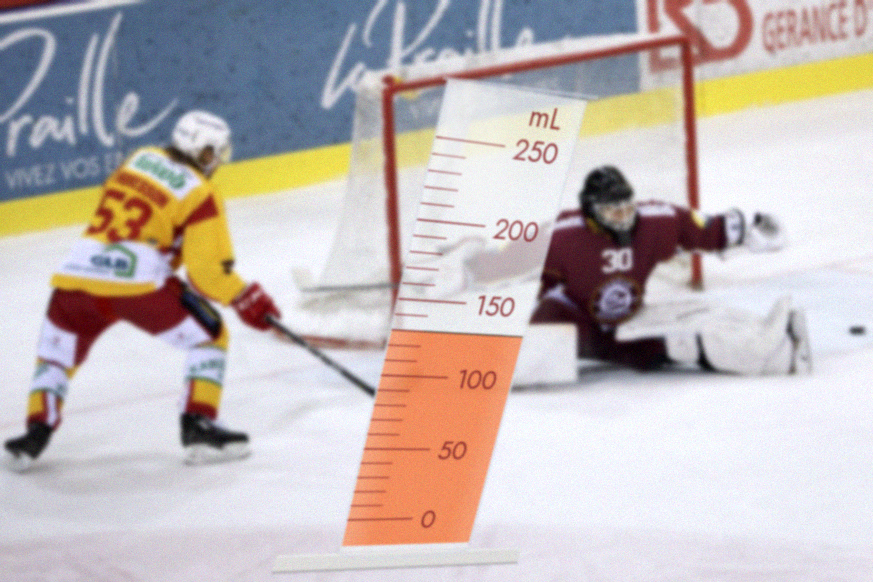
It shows 130 mL
